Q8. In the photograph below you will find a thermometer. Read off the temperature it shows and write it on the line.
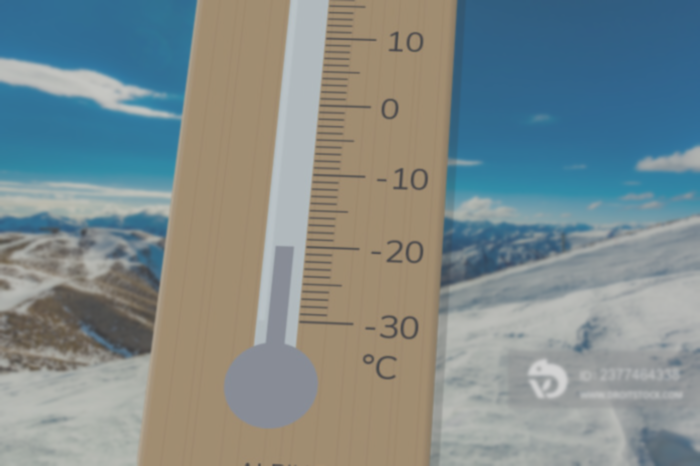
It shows -20 °C
